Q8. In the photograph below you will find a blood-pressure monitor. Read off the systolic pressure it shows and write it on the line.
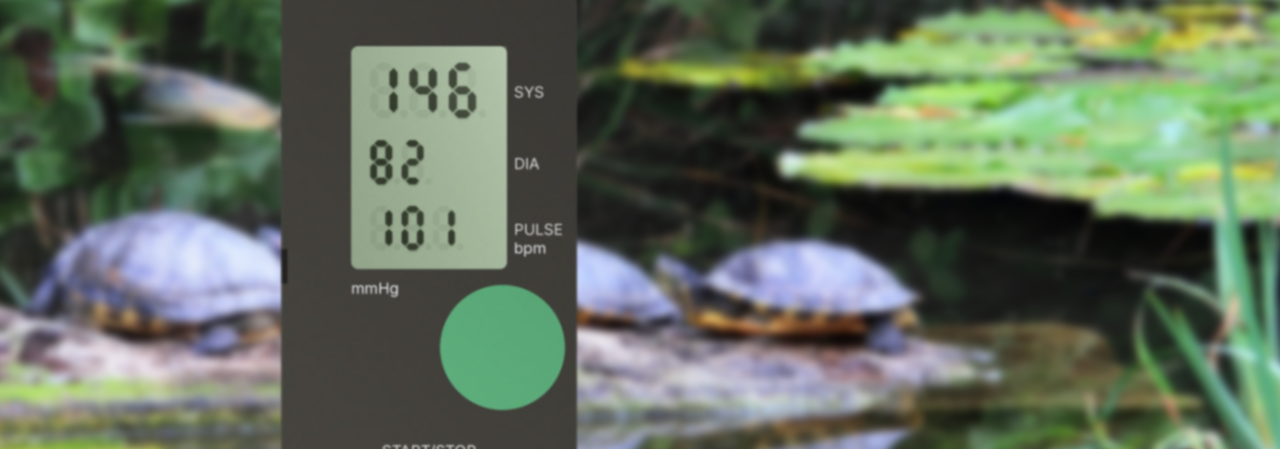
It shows 146 mmHg
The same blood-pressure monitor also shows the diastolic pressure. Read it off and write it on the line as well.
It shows 82 mmHg
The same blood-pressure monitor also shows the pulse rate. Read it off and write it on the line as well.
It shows 101 bpm
